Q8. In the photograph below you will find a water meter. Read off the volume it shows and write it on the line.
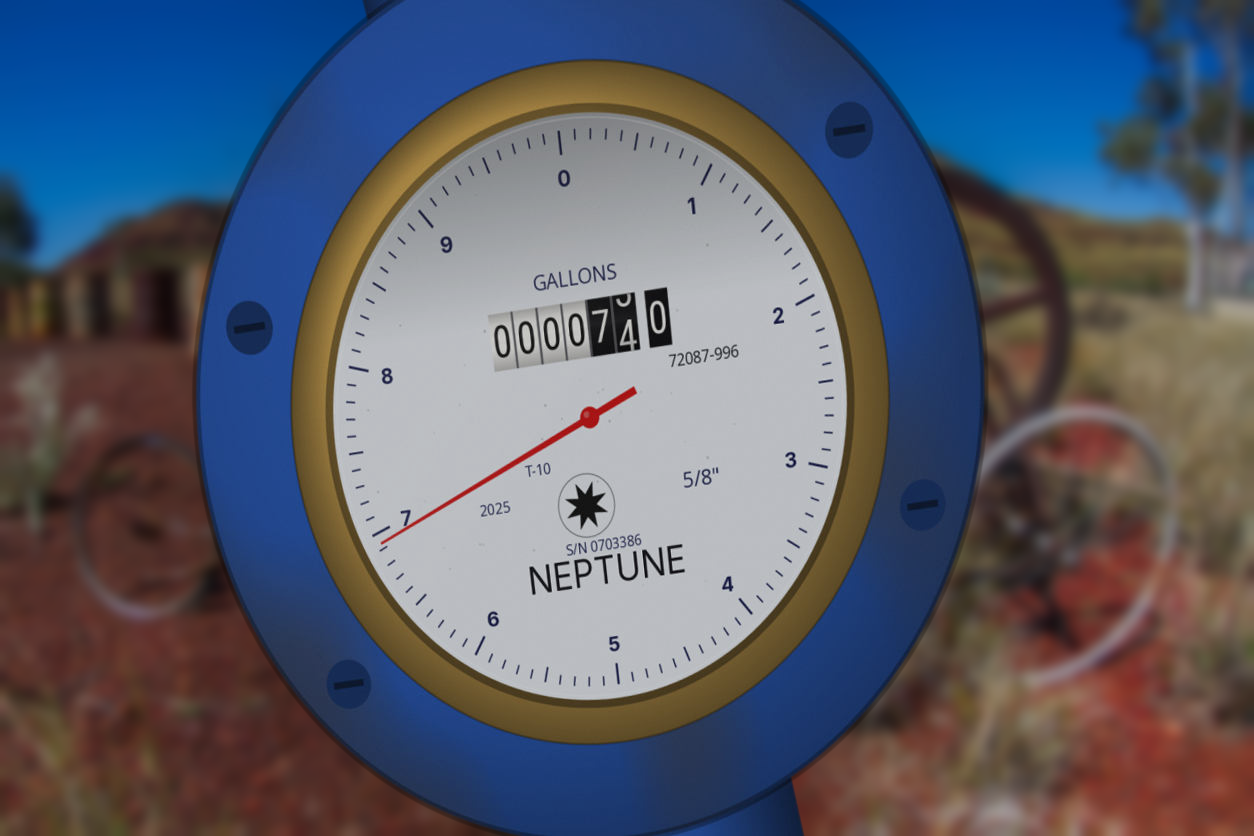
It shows 736.9 gal
